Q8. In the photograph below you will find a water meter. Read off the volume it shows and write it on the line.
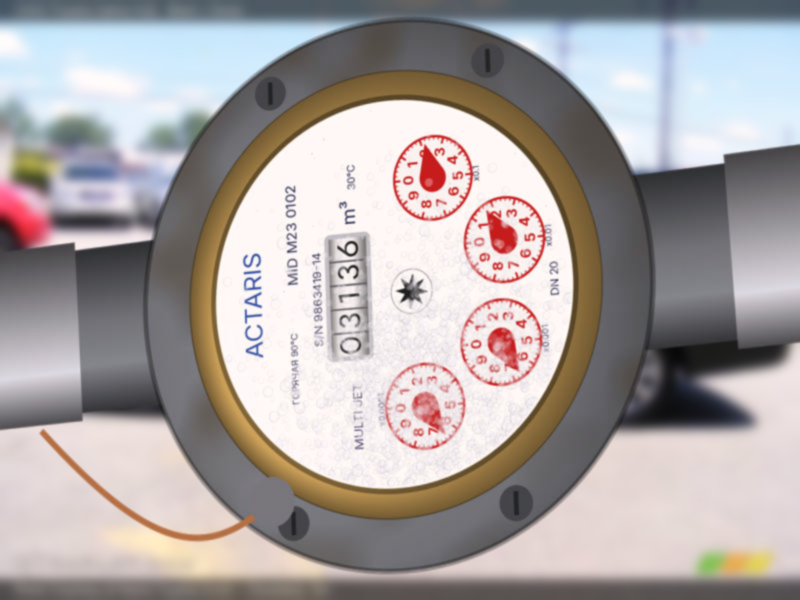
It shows 3136.2166 m³
